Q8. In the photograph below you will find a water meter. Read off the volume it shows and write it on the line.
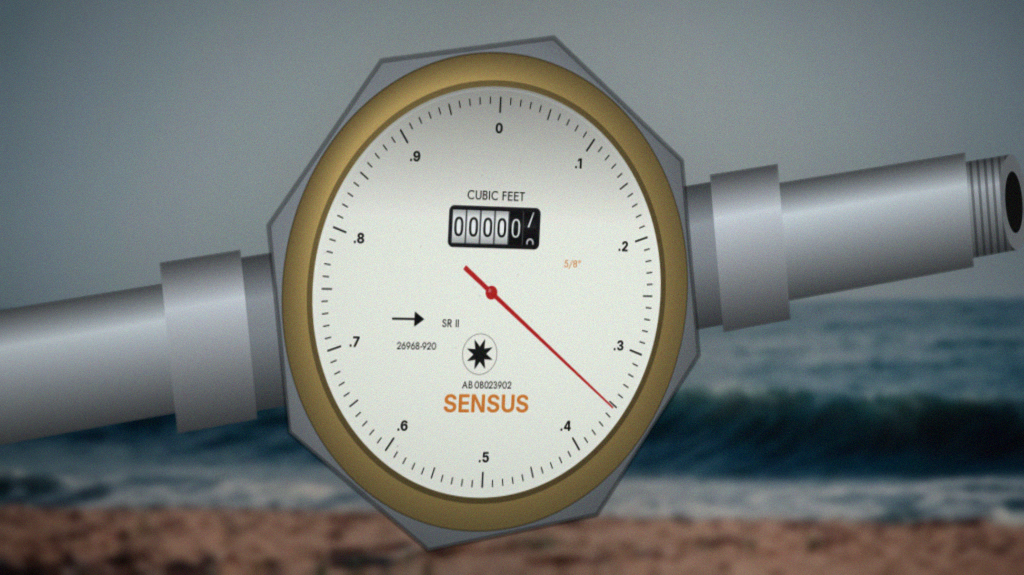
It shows 7.35 ft³
